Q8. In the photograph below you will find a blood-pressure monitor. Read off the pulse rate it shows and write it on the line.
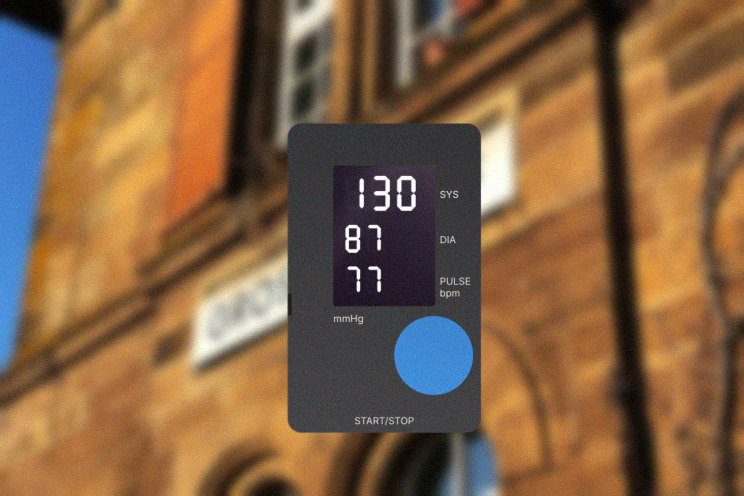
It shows 77 bpm
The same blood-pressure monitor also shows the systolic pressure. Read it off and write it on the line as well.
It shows 130 mmHg
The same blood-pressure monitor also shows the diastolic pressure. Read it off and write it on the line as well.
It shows 87 mmHg
